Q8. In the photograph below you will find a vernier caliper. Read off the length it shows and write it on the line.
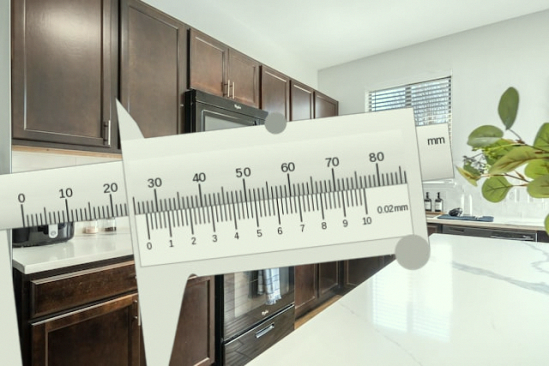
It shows 27.5 mm
